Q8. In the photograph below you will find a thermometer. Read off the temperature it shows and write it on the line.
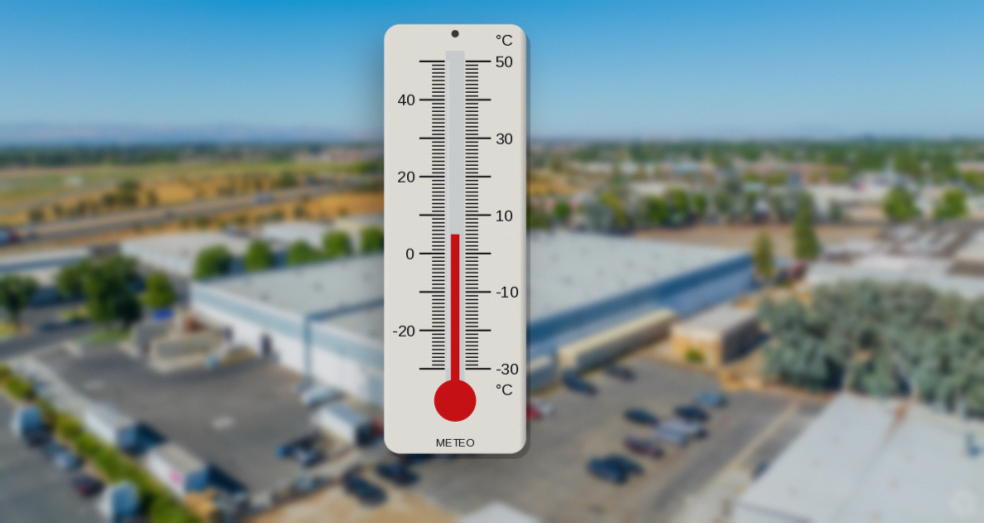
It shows 5 °C
